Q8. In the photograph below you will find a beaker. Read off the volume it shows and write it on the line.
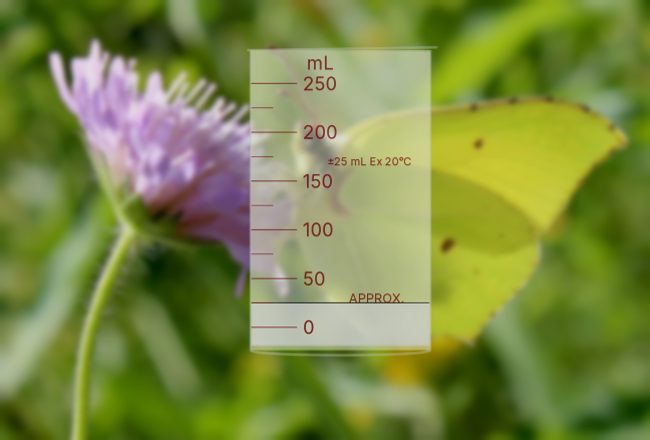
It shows 25 mL
